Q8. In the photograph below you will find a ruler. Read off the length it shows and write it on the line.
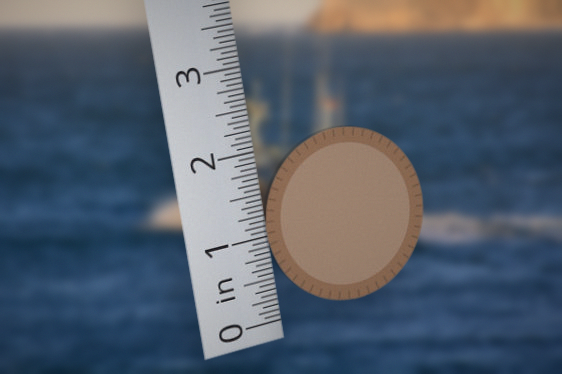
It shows 2.0625 in
